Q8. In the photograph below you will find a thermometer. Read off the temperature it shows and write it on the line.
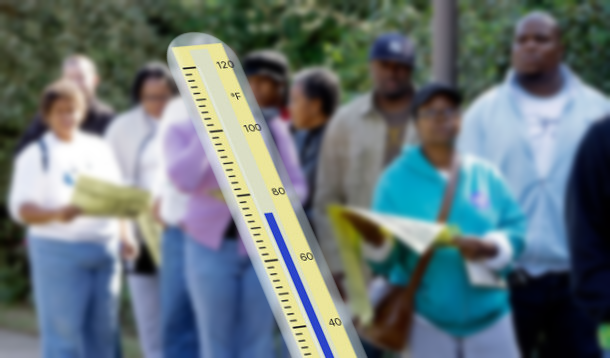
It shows 74 °F
